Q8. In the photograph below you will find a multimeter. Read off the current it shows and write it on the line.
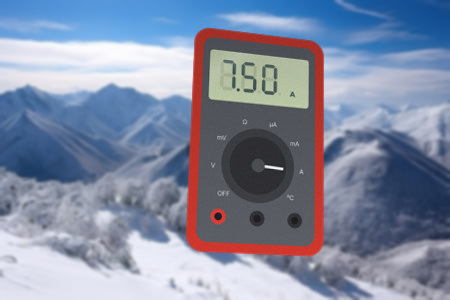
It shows 7.50 A
